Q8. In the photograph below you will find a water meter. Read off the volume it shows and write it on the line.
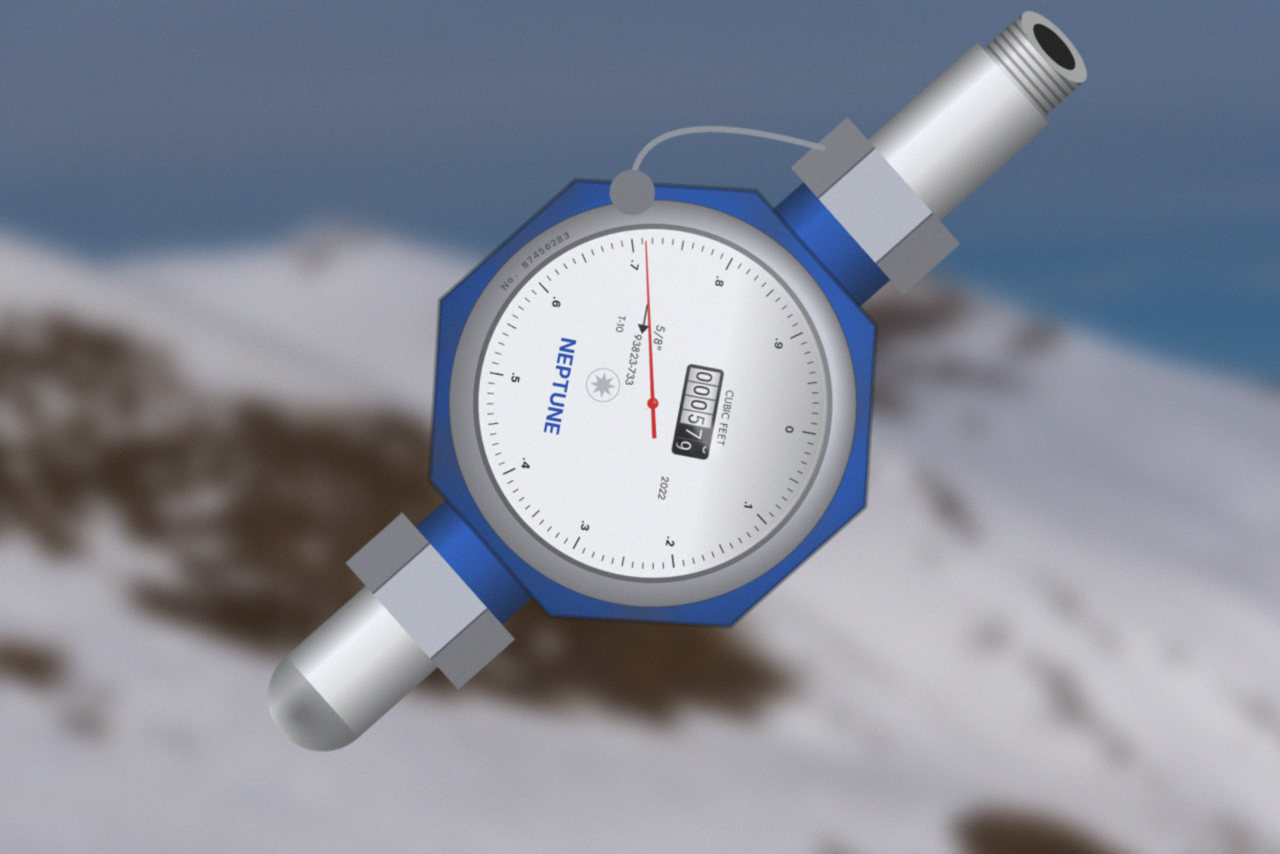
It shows 578.71 ft³
